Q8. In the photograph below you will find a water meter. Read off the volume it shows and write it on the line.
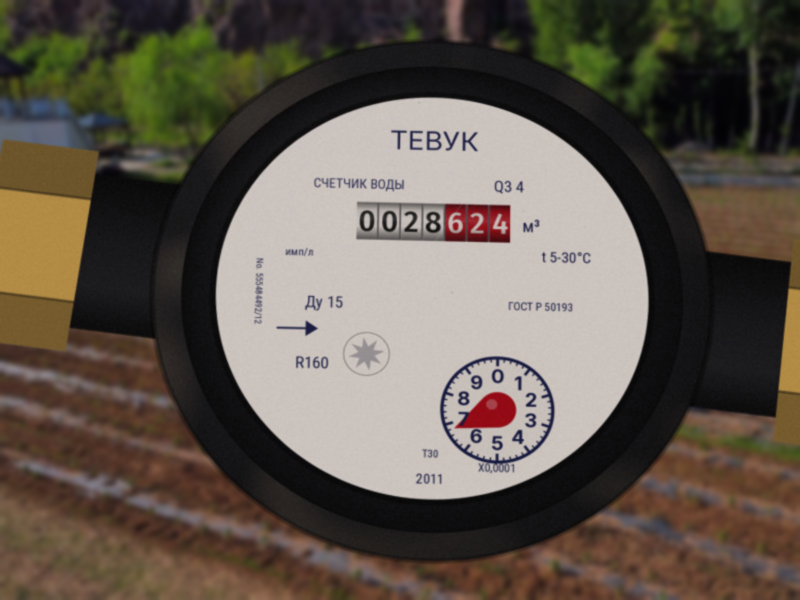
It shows 28.6246 m³
